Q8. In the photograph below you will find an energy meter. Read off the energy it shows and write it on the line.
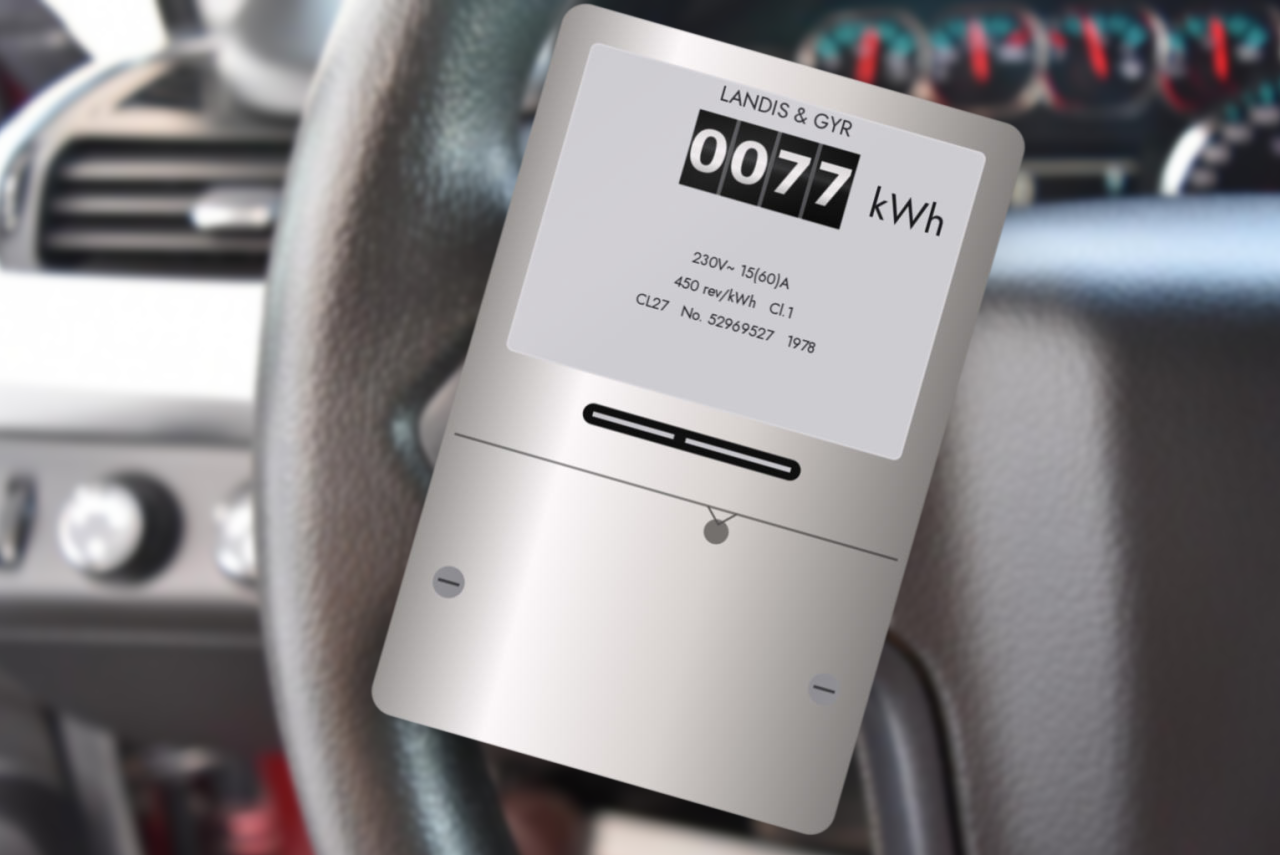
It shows 77 kWh
